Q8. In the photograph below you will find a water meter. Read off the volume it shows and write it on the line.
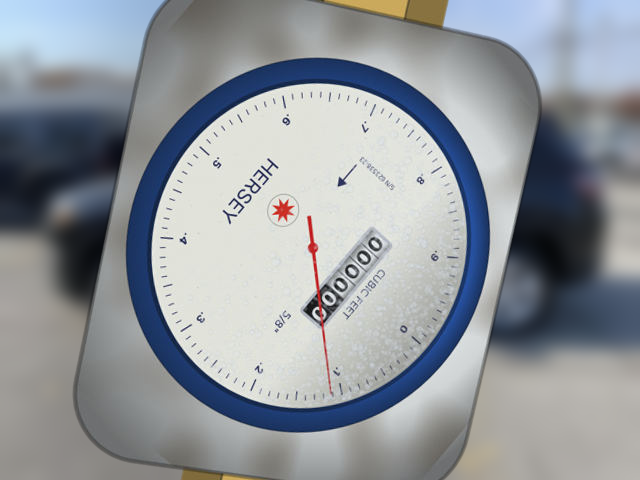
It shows 0.11 ft³
